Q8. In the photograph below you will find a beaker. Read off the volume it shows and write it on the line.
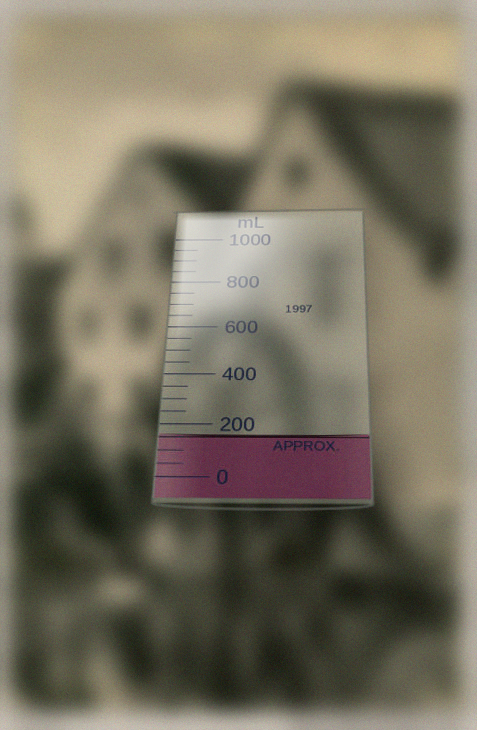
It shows 150 mL
